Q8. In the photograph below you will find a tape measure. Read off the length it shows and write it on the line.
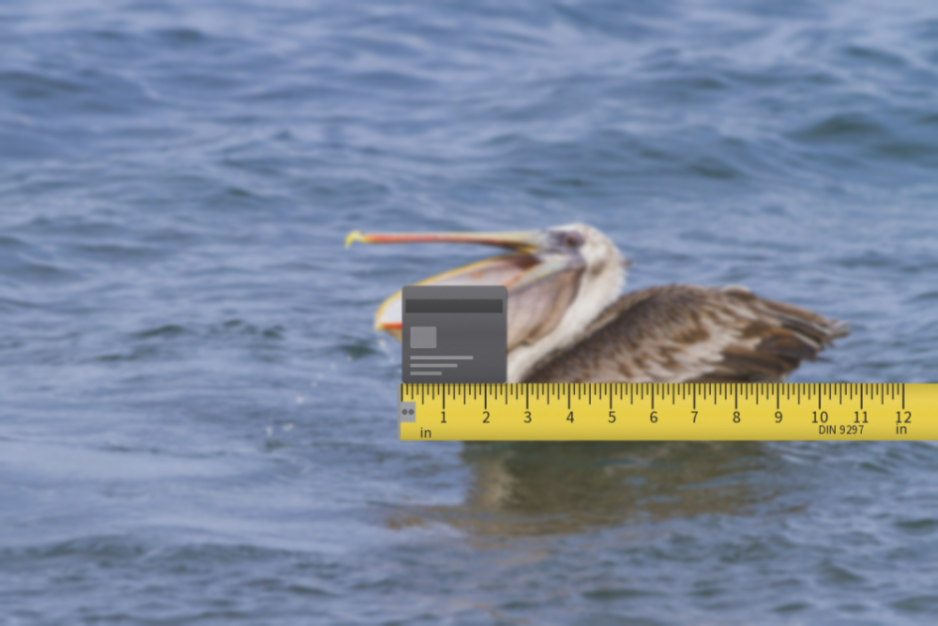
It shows 2.5 in
